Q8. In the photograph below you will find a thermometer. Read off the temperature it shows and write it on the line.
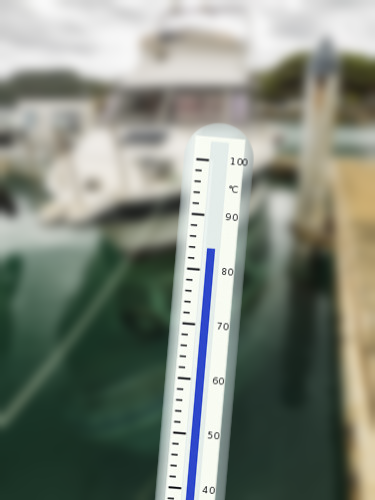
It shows 84 °C
